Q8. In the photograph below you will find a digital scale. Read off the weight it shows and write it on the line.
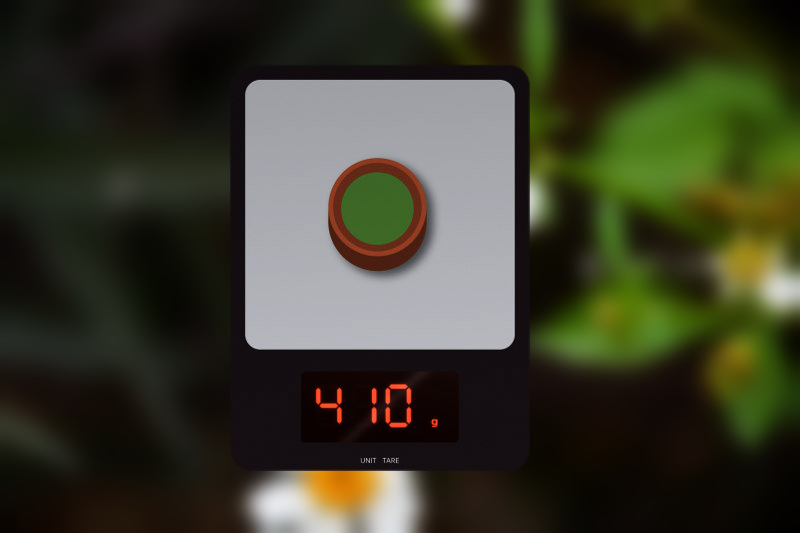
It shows 410 g
